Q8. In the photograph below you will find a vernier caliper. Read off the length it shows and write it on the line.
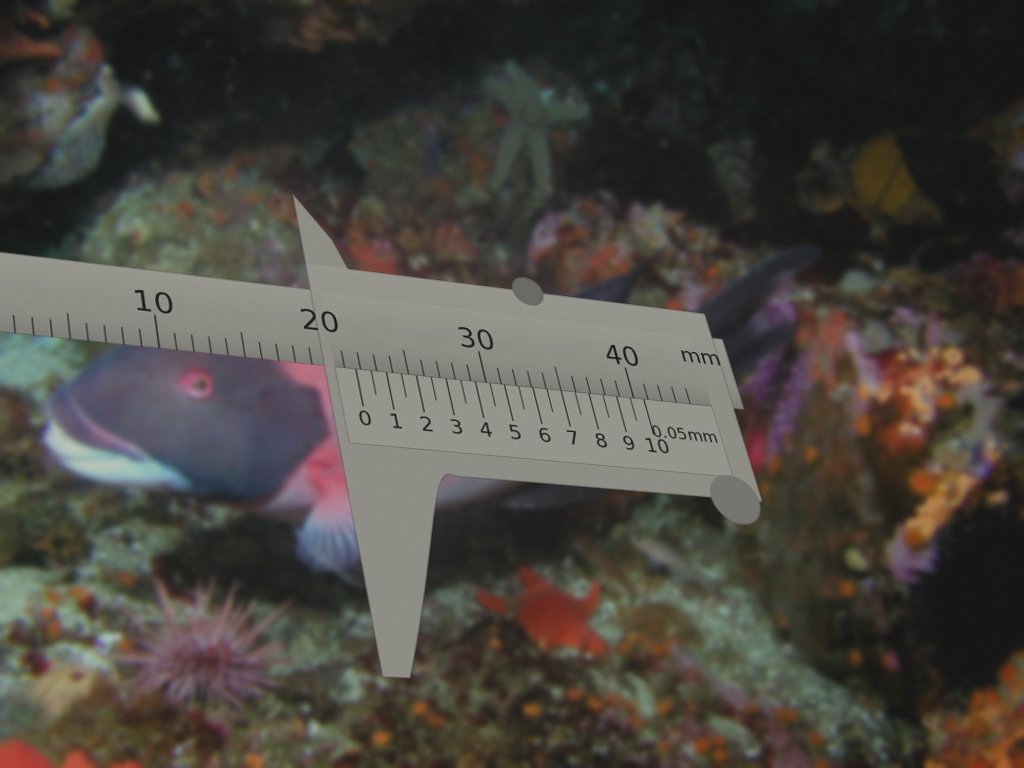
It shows 21.7 mm
